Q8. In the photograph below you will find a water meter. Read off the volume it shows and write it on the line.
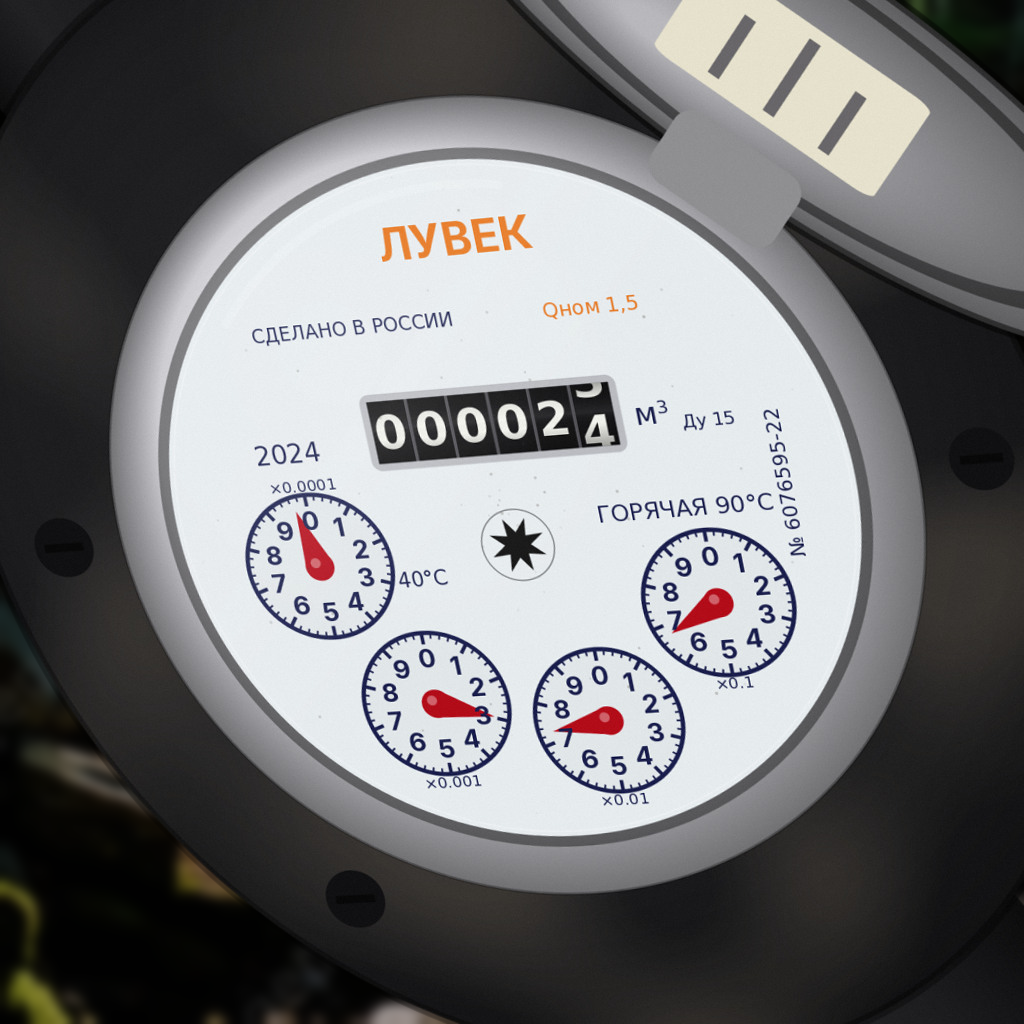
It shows 23.6729 m³
